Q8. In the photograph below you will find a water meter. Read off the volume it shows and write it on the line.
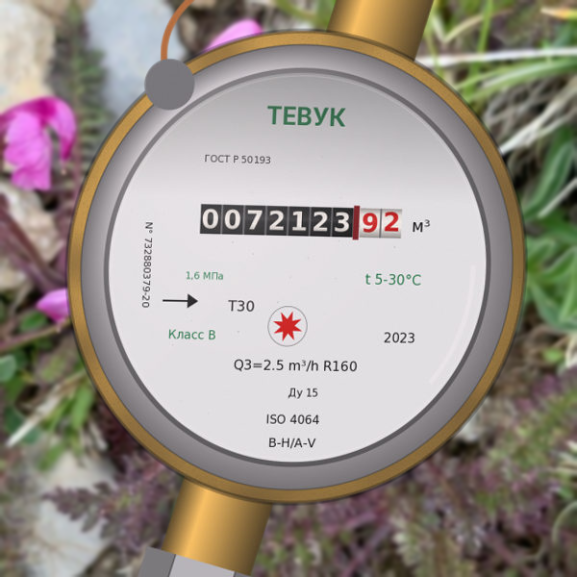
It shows 72123.92 m³
